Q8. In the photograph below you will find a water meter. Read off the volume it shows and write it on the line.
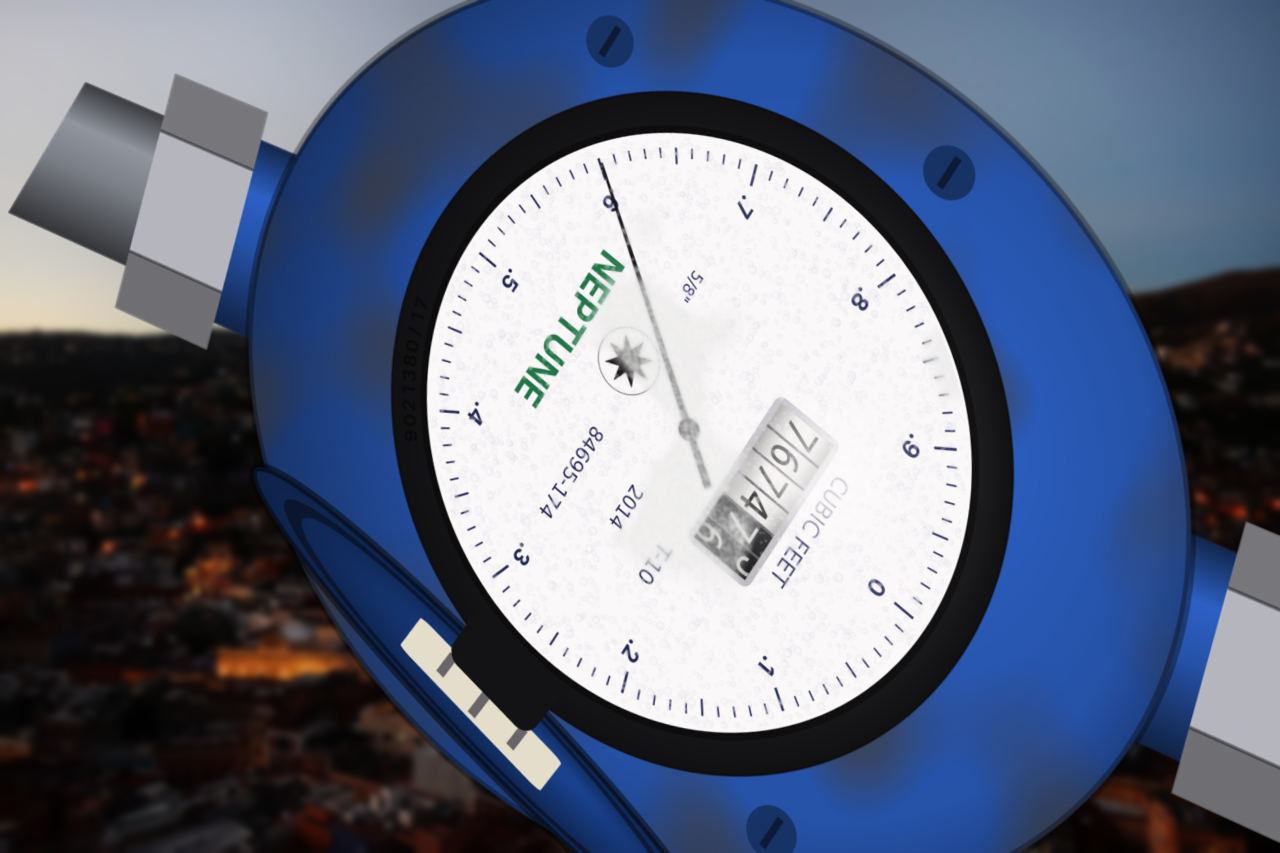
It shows 767475.60 ft³
